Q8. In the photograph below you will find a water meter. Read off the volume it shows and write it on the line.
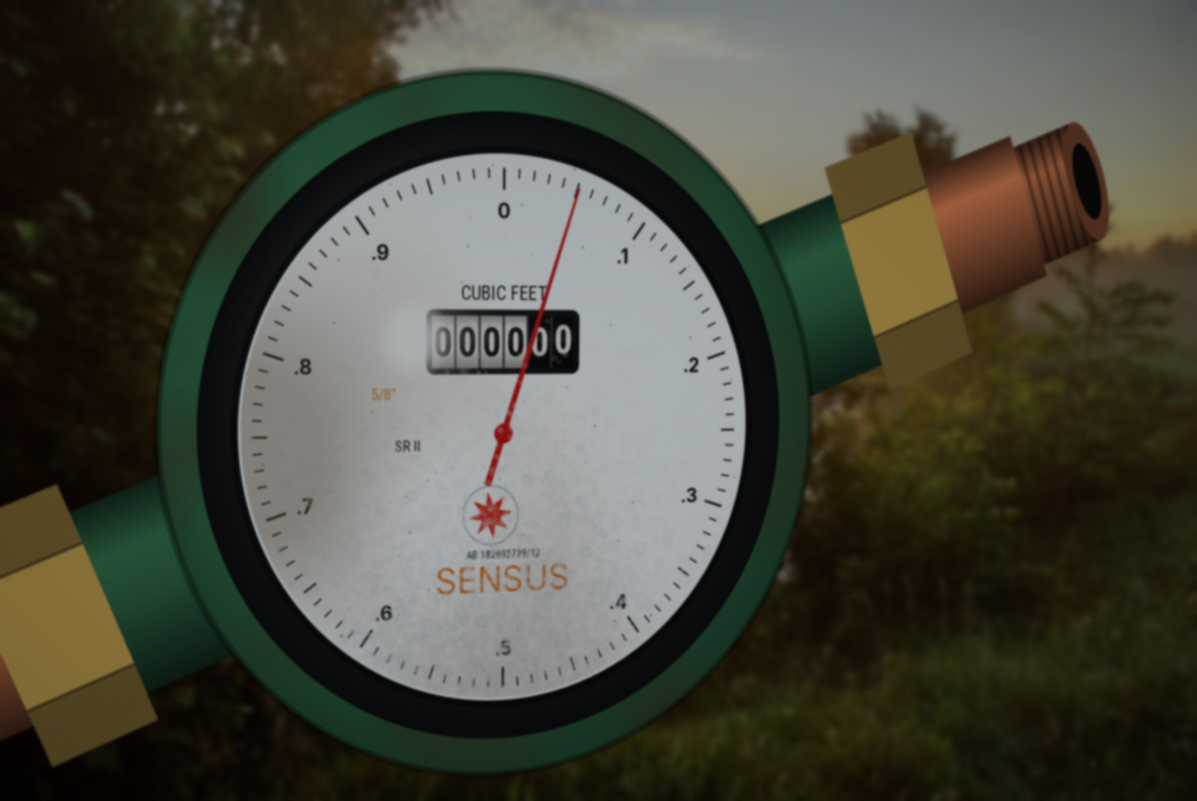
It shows 0.05 ft³
